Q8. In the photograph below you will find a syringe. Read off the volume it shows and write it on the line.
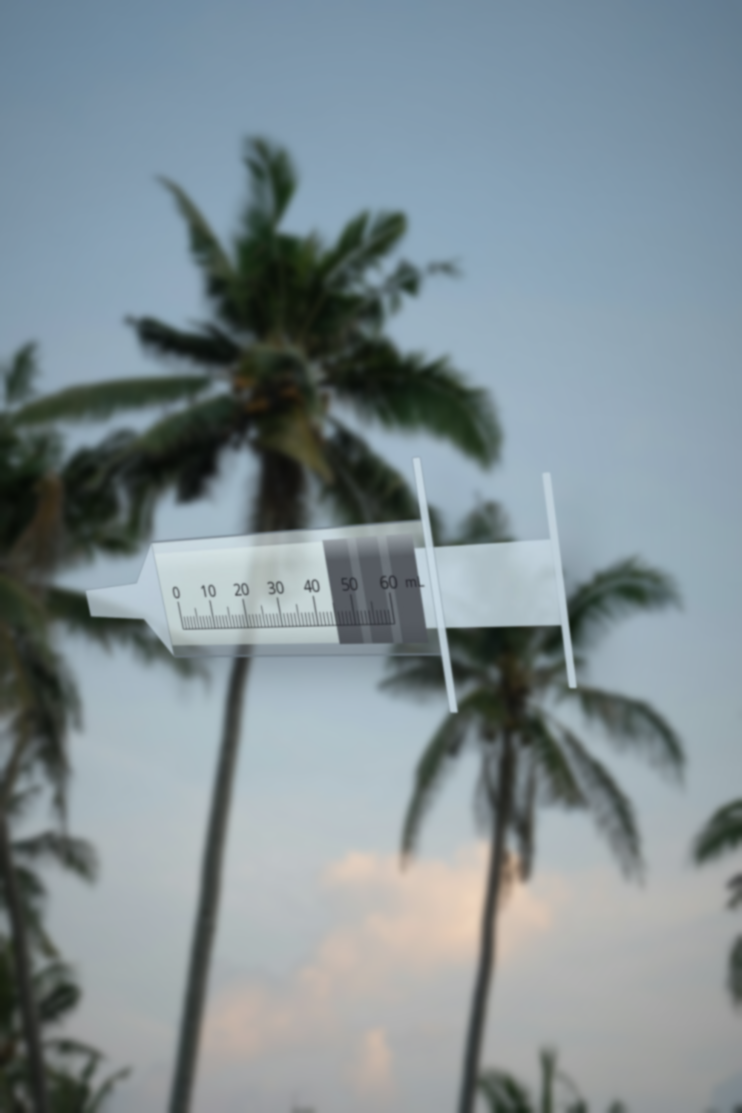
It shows 45 mL
